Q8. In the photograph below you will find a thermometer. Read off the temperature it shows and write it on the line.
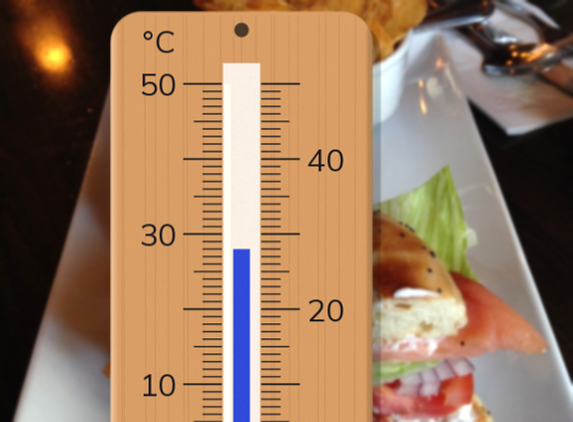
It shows 28 °C
